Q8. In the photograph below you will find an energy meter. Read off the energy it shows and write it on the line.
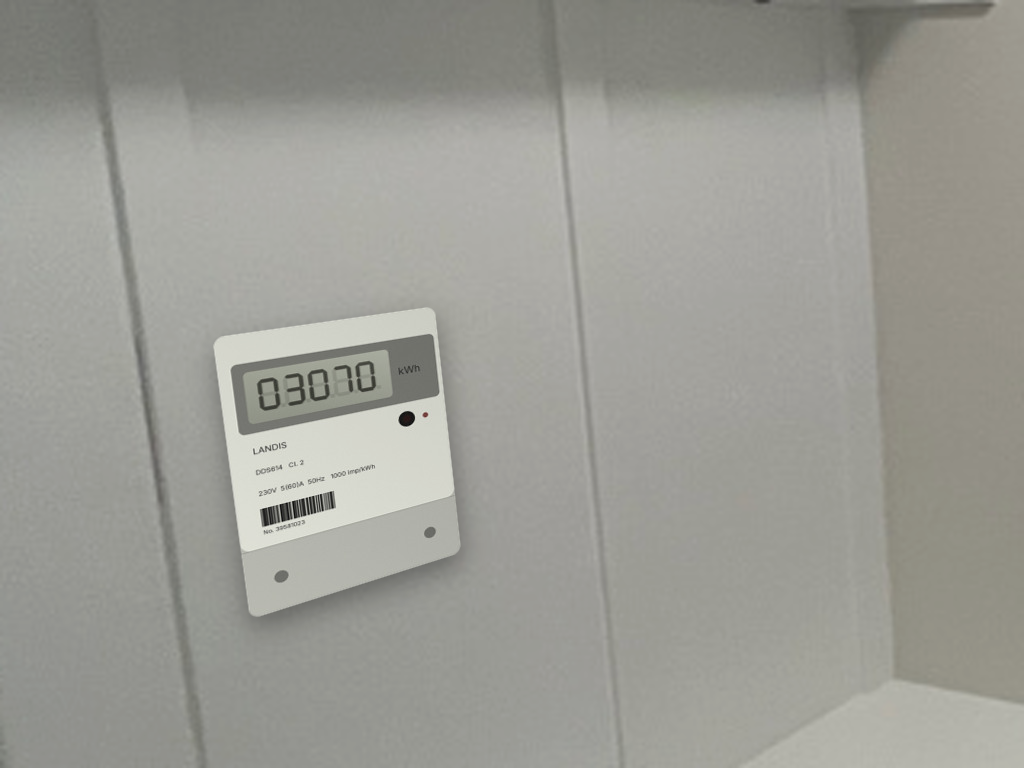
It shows 3070 kWh
